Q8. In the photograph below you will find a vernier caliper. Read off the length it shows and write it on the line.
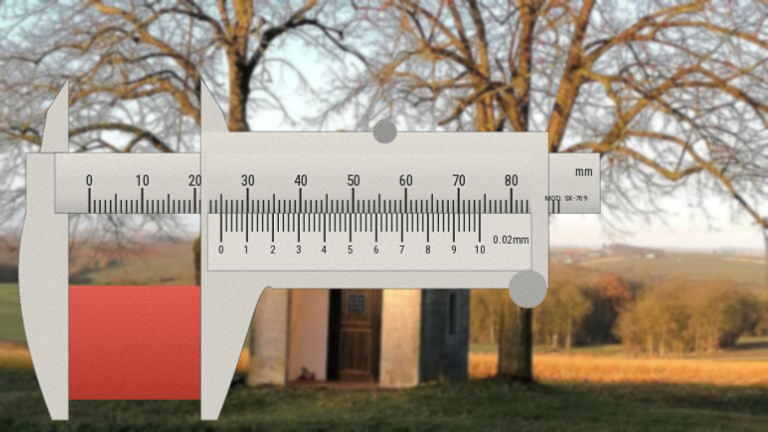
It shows 25.0 mm
